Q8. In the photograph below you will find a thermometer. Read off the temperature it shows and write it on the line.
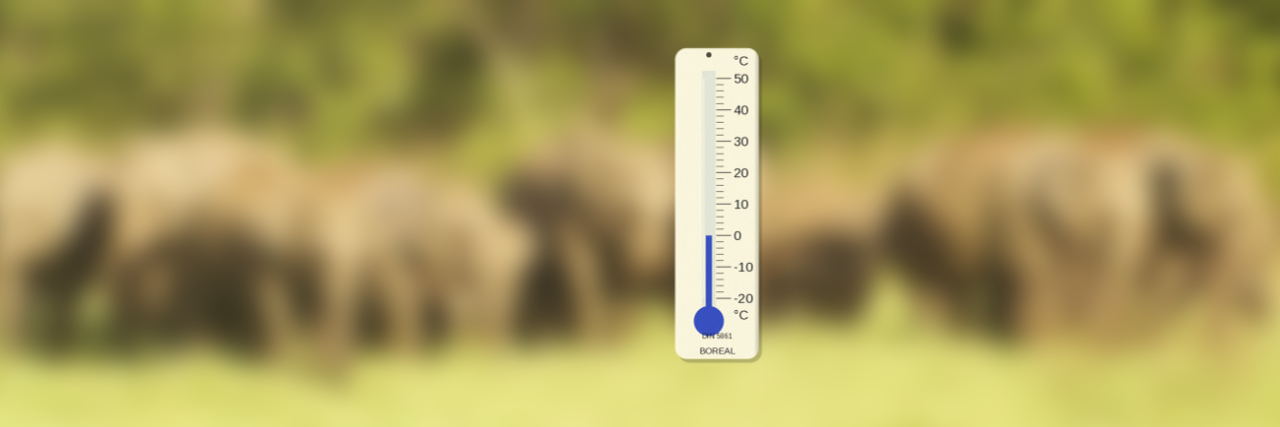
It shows 0 °C
